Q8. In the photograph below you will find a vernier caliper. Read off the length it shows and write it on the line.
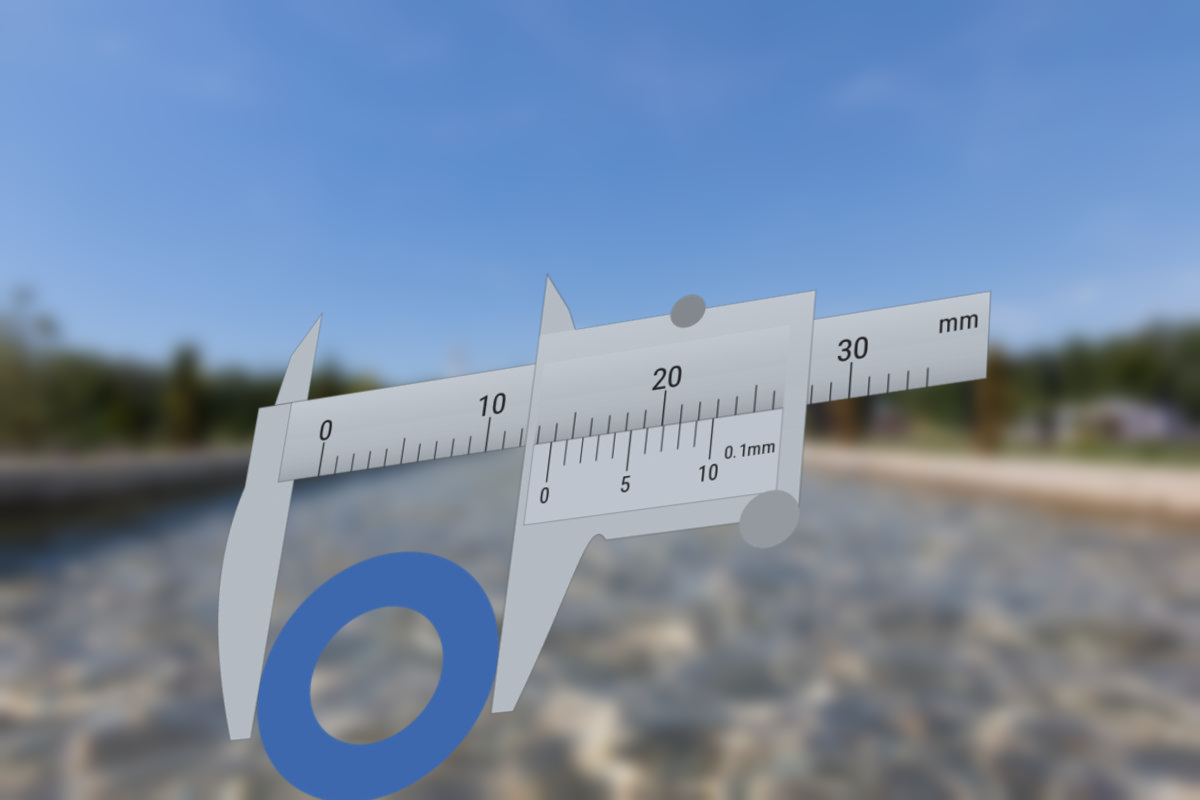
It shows 13.8 mm
